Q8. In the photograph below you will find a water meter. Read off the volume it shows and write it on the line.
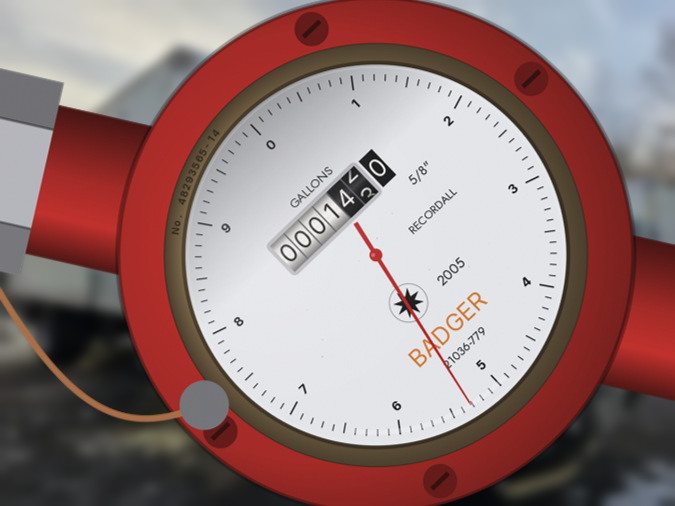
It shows 1425.3 gal
